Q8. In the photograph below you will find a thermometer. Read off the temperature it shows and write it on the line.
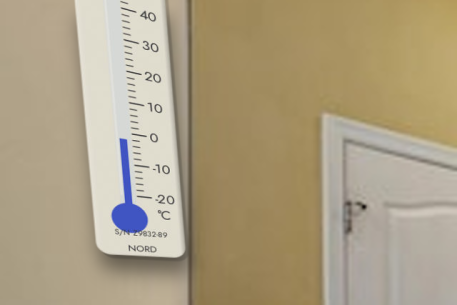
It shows -2 °C
